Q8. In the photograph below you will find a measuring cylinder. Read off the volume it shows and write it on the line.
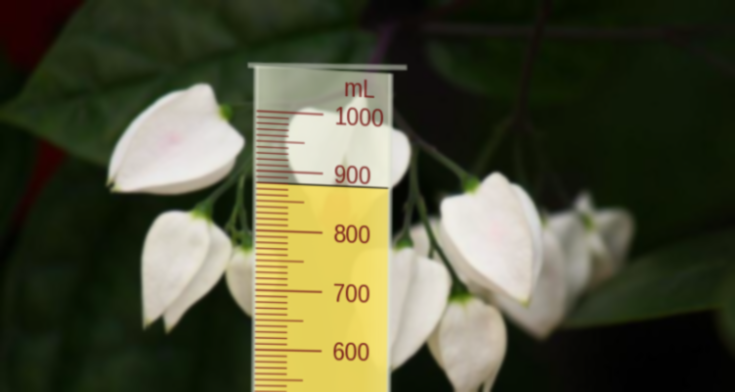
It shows 880 mL
